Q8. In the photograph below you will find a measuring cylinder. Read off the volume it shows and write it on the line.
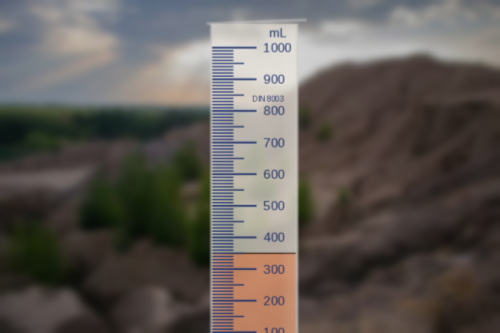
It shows 350 mL
